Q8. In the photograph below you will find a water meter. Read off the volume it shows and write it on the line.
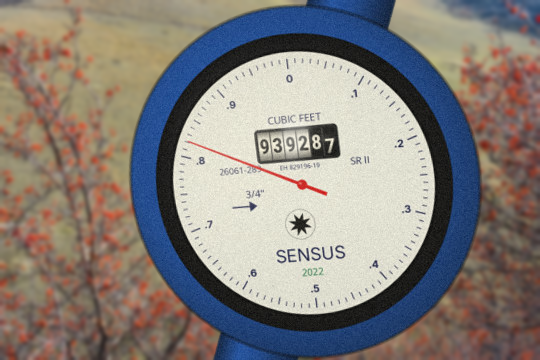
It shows 939286.82 ft³
